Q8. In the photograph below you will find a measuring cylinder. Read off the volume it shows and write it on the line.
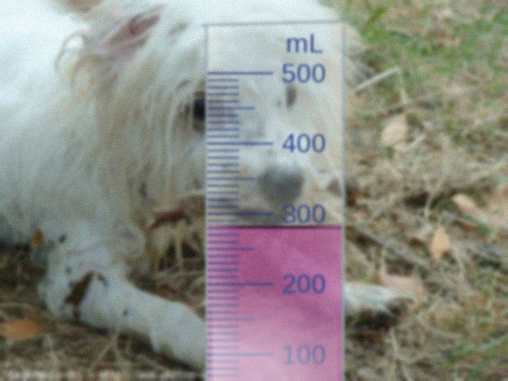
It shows 280 mL
